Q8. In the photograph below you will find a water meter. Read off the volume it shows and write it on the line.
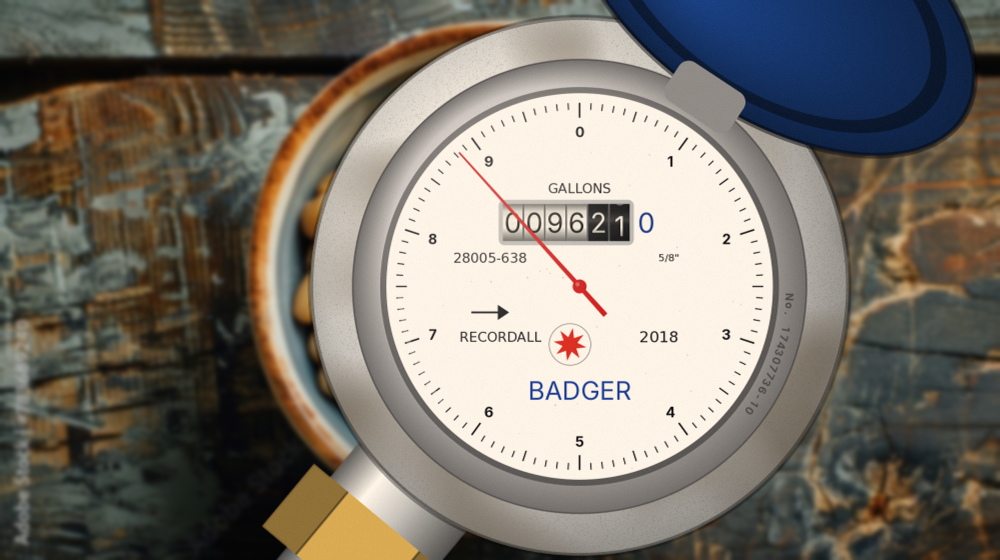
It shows 96208.8 gal
